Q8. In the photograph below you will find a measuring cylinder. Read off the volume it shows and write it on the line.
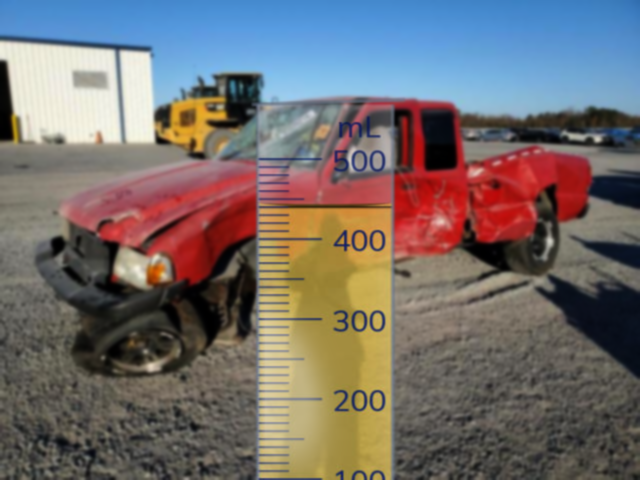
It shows 440 mL
